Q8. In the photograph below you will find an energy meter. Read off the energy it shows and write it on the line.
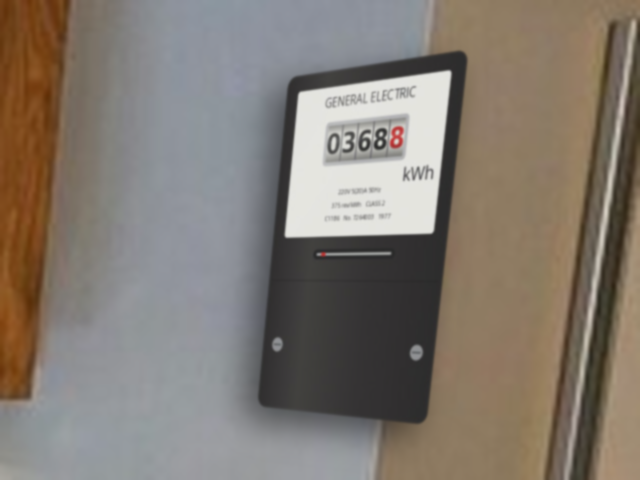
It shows 368.8 kWh
